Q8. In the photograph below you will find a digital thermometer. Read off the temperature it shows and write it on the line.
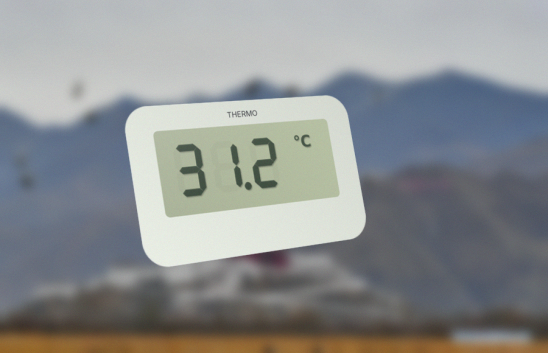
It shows 31.2 °C
